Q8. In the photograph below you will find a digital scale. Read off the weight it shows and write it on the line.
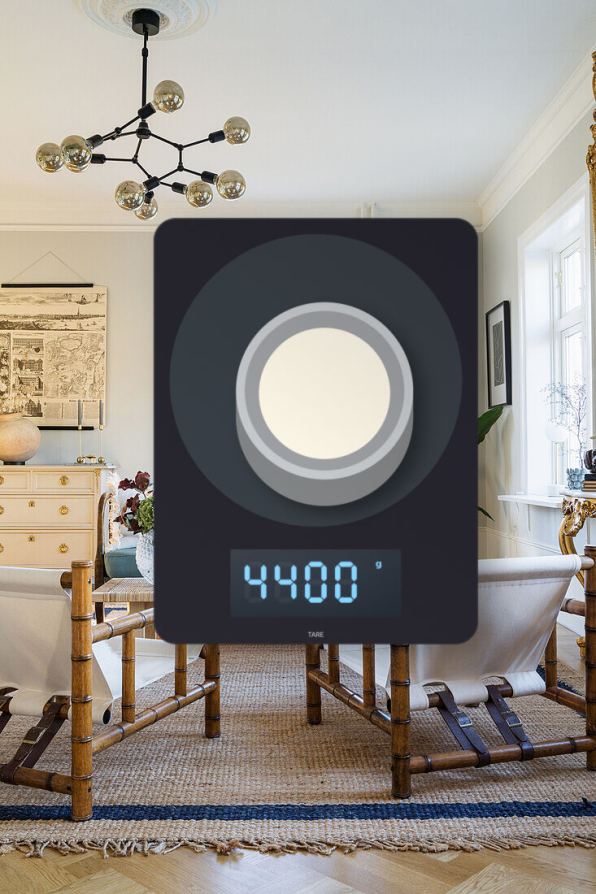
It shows 4400 g
